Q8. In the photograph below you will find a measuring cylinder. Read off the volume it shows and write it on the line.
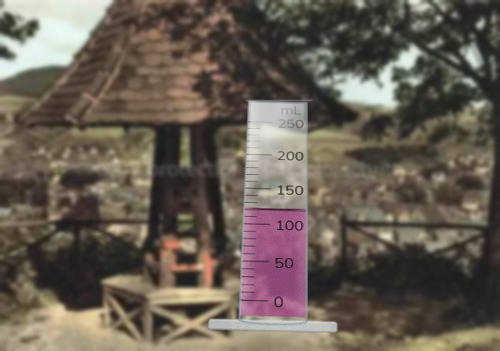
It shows 120 mL
